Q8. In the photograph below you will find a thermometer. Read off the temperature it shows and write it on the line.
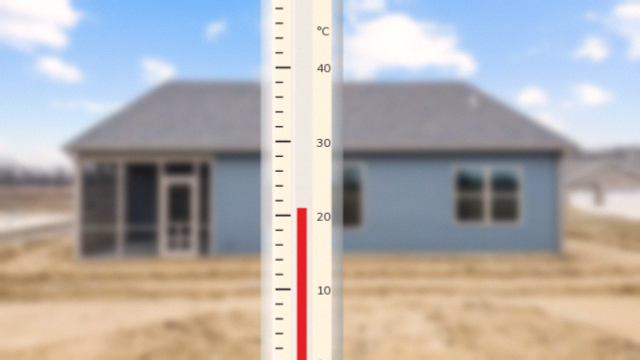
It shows 21 °C
